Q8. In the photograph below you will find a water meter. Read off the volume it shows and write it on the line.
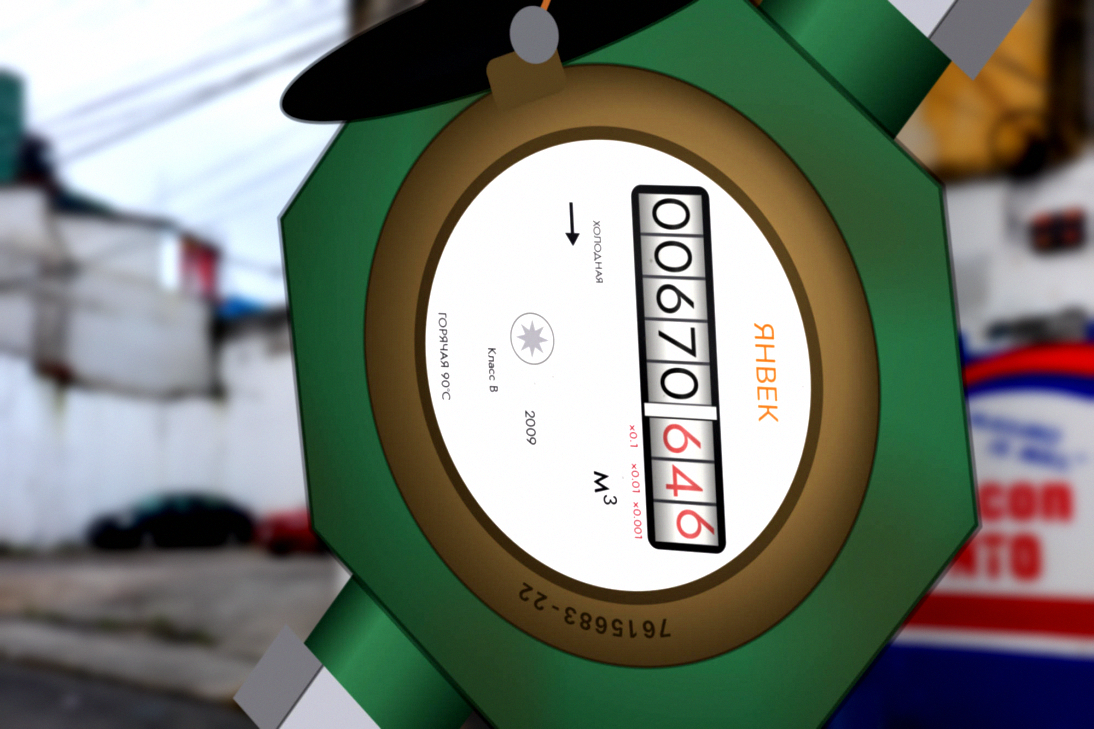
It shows 670.646 m³
